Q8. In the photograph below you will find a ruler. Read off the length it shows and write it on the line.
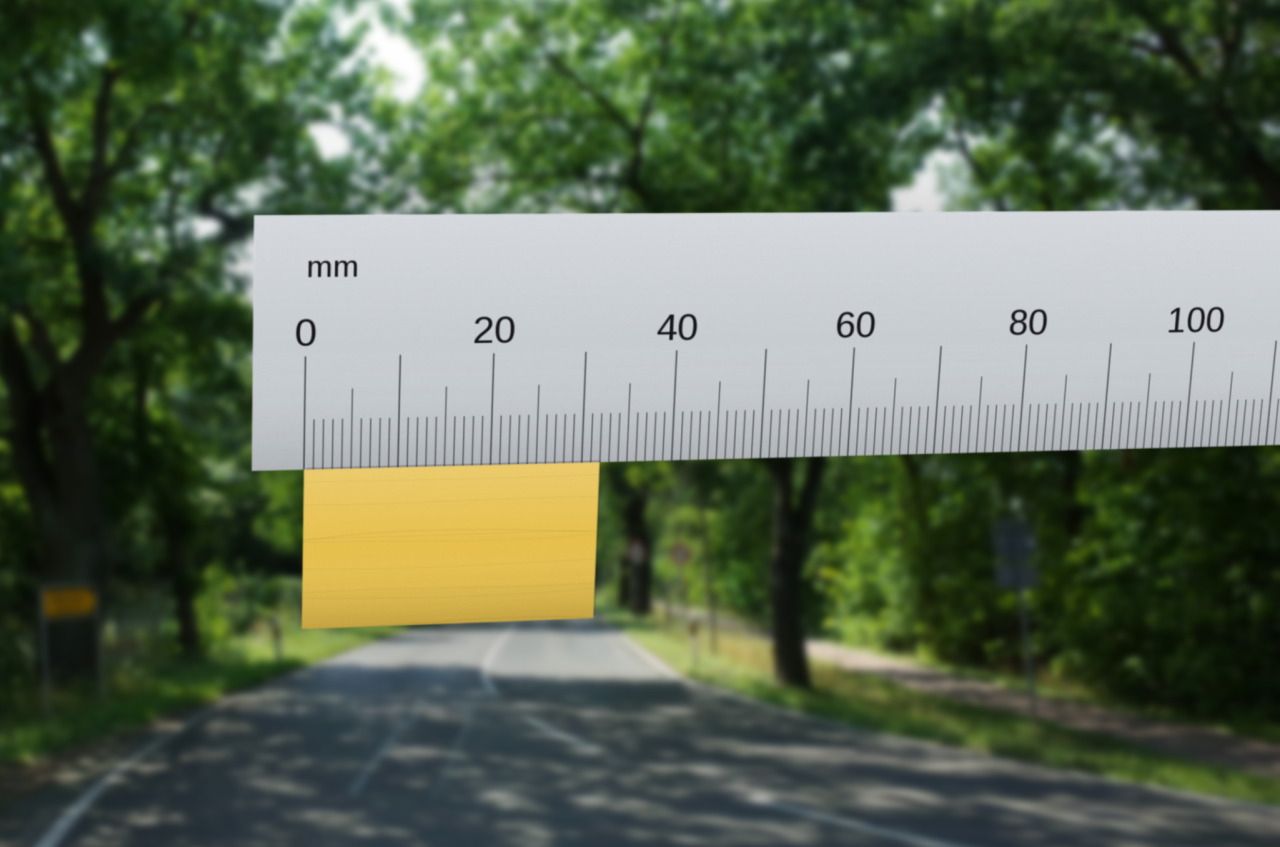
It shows 32 mm
